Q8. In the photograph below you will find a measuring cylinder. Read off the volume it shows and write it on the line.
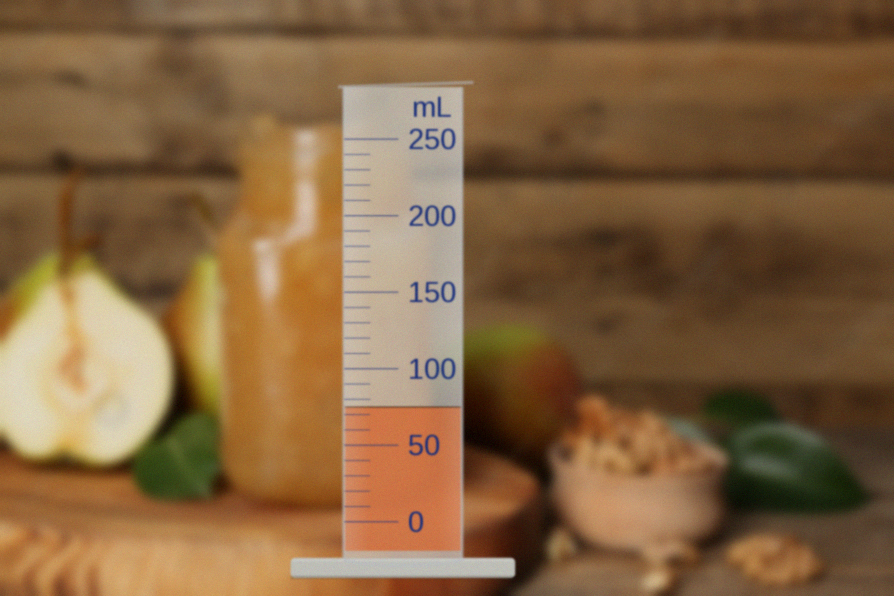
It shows 75 mL
